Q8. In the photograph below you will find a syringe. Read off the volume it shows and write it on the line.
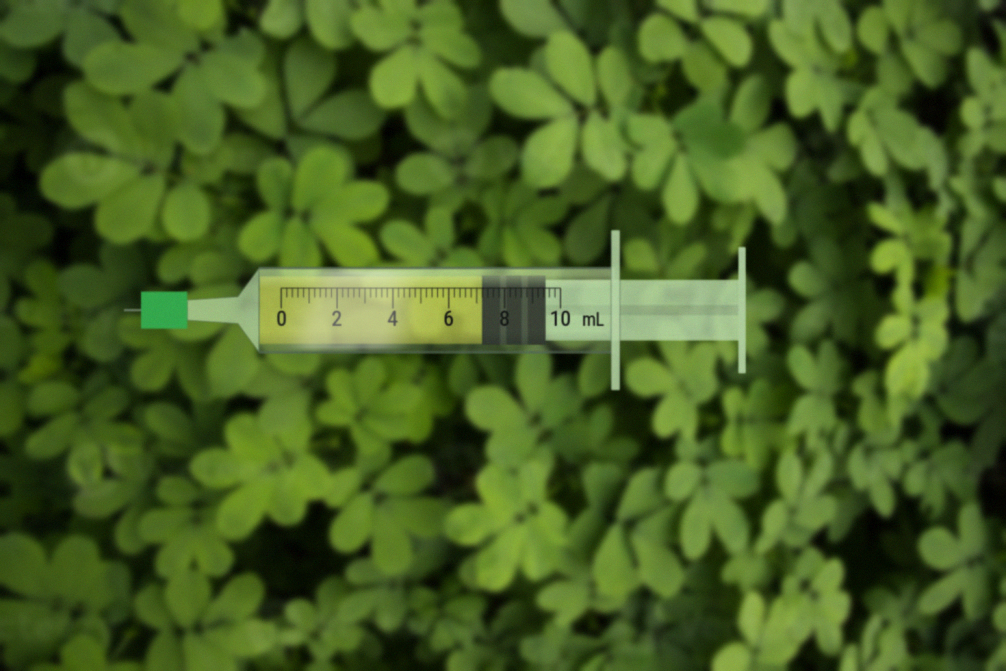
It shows 7.2 mL
